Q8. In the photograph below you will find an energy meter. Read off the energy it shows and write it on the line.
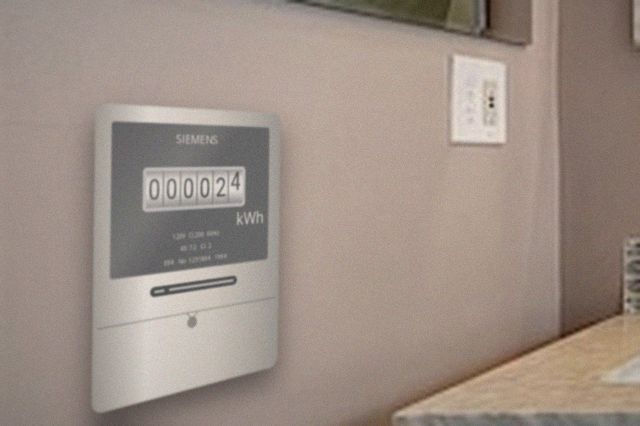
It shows 24 kWh
